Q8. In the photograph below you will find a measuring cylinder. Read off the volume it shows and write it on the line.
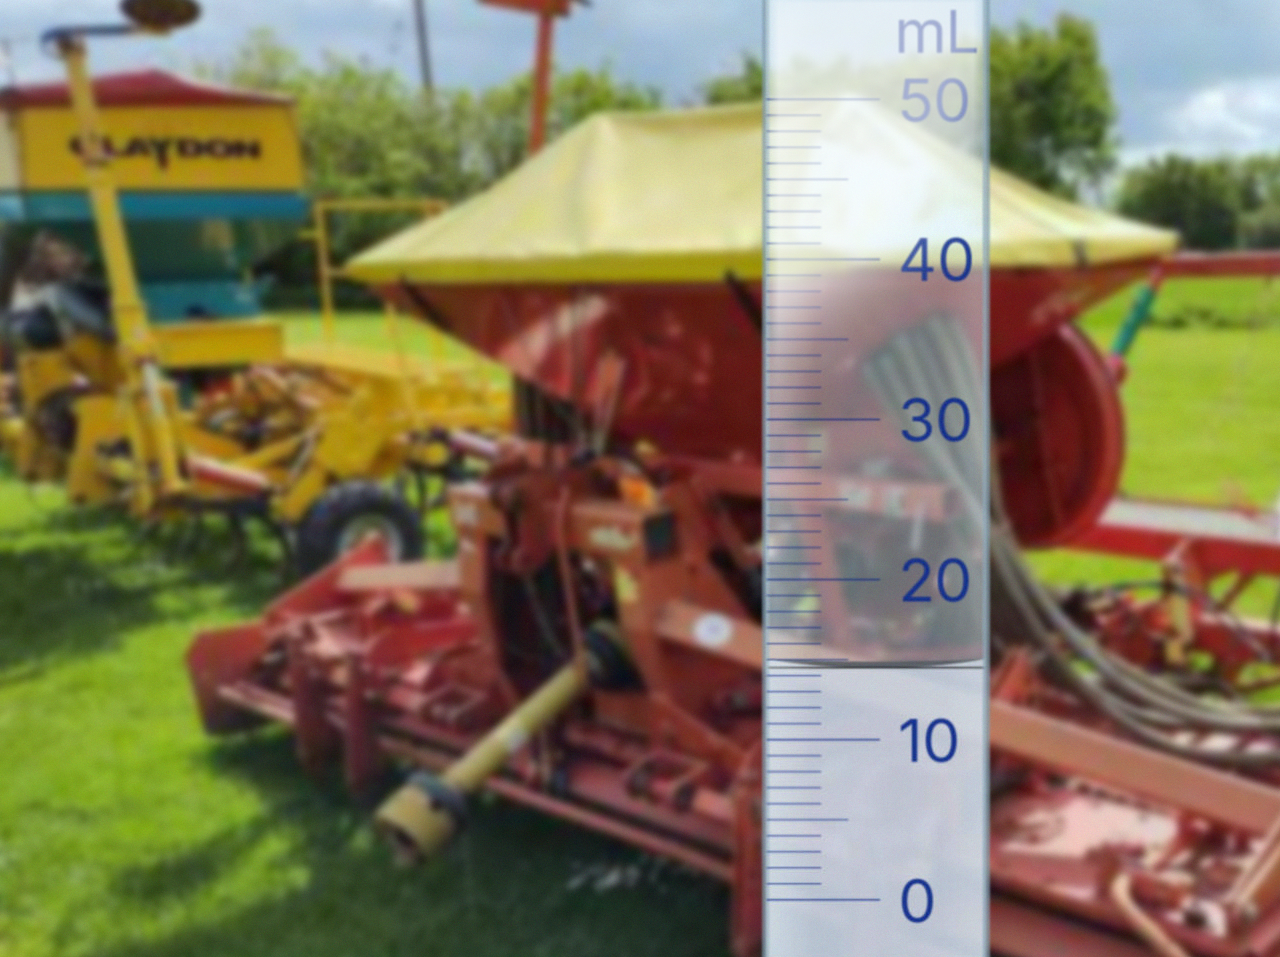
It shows 14.5 mL
